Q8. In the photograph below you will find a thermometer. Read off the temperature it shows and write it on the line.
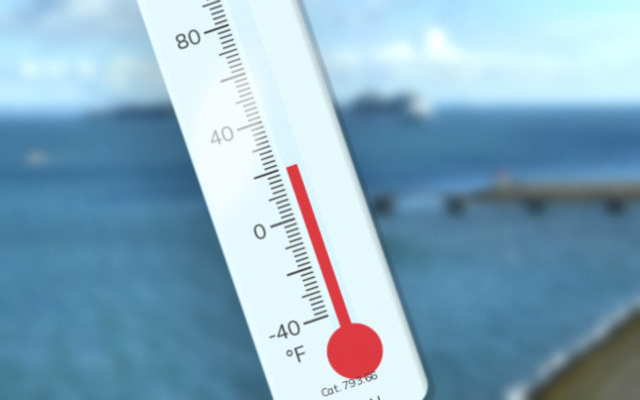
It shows 20 °F
